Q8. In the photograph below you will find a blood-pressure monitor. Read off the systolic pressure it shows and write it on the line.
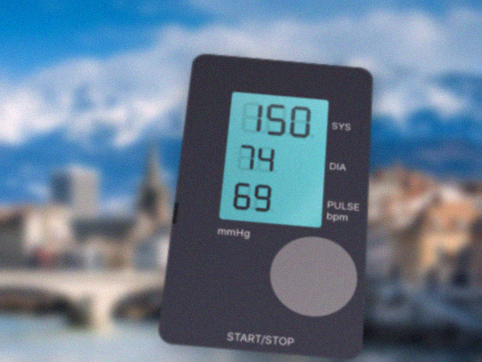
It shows 150 mmHg
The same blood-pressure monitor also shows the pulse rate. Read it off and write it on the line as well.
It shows 69 bpm
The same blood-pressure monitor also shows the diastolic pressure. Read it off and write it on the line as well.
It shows 74 mmHg
